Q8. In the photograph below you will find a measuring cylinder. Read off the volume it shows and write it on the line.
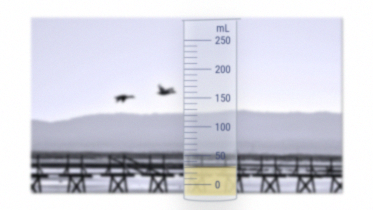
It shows 30 mL
